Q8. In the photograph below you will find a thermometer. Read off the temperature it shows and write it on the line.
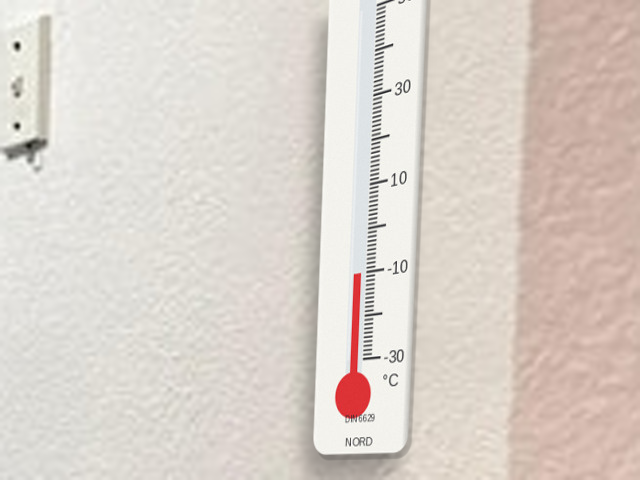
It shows -10 °C
